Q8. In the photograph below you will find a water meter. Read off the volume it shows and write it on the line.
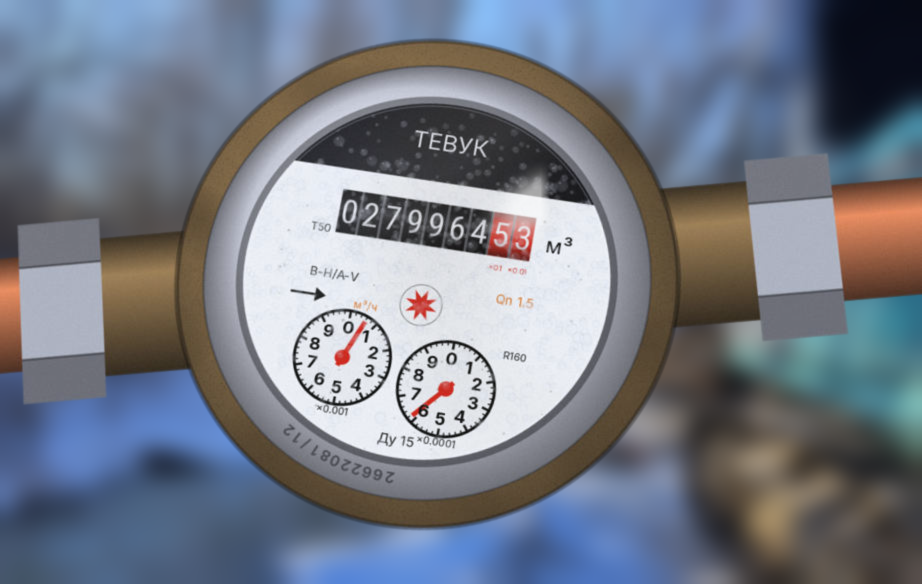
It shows 279964.5306 m³
